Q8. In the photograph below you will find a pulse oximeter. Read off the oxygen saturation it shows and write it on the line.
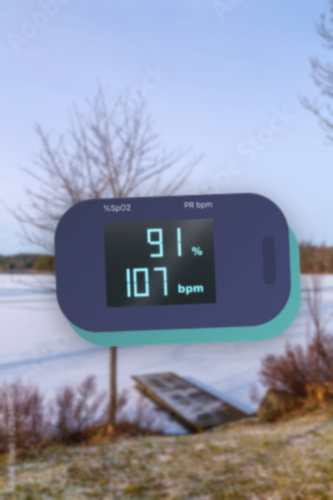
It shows 91 %
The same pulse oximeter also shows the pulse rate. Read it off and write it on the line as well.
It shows 107 bpm
